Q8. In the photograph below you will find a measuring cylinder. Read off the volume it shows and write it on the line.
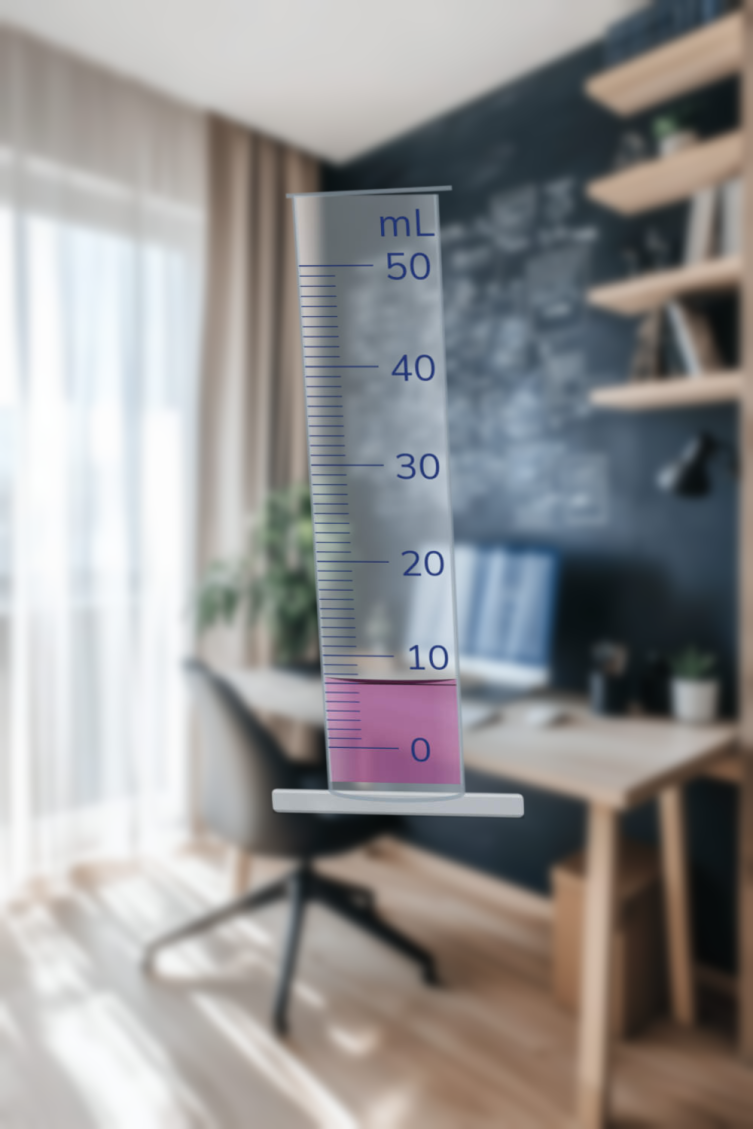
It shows 7 mL
